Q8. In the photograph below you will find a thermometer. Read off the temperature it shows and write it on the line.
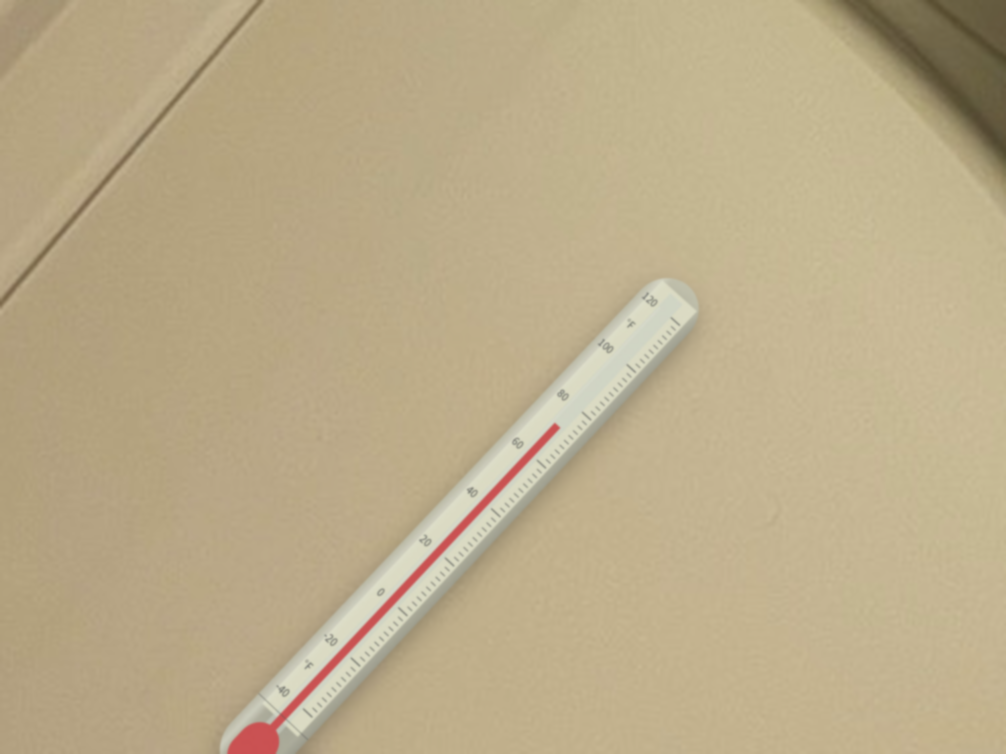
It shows 72 °F
